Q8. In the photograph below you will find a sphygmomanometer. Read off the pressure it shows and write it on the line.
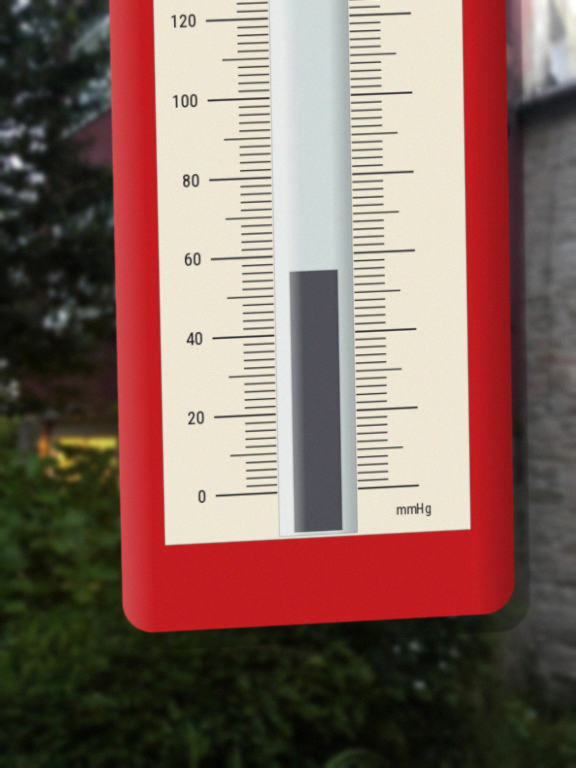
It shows 56 mmHg
